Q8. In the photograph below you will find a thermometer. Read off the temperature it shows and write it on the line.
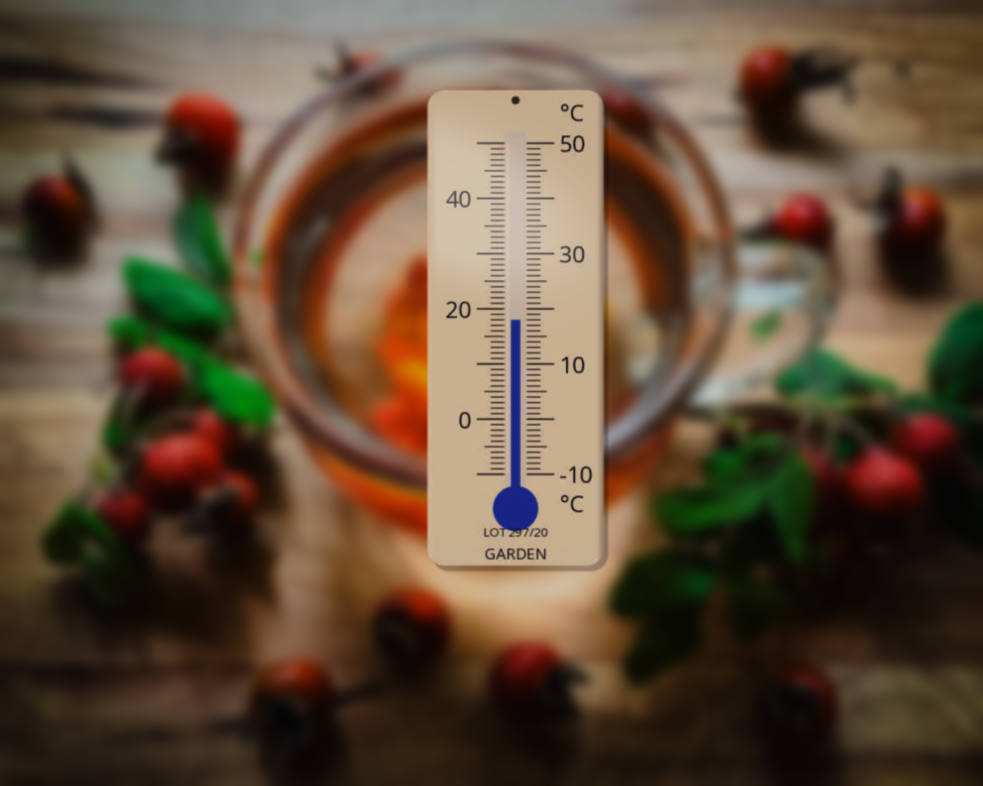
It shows 18 °C
